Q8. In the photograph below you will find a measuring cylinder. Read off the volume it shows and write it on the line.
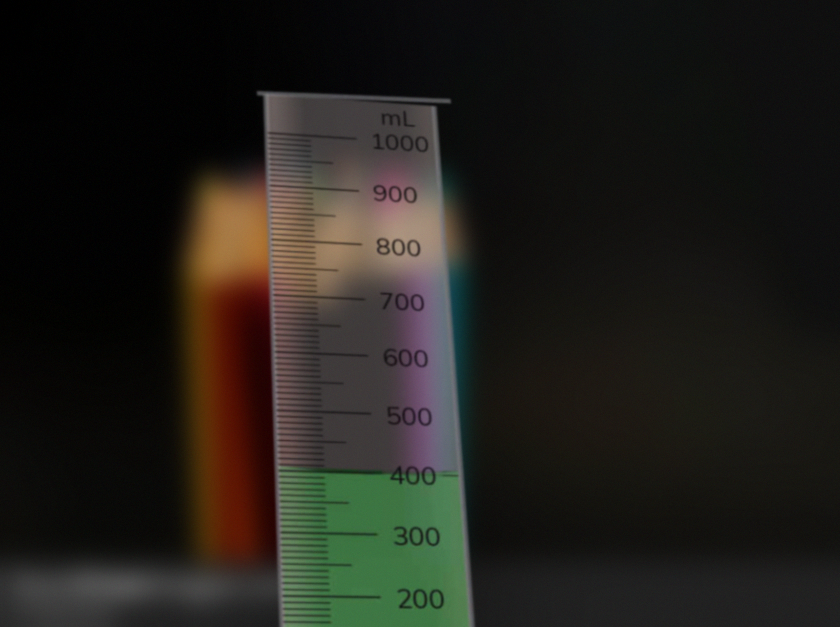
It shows 400 mL
